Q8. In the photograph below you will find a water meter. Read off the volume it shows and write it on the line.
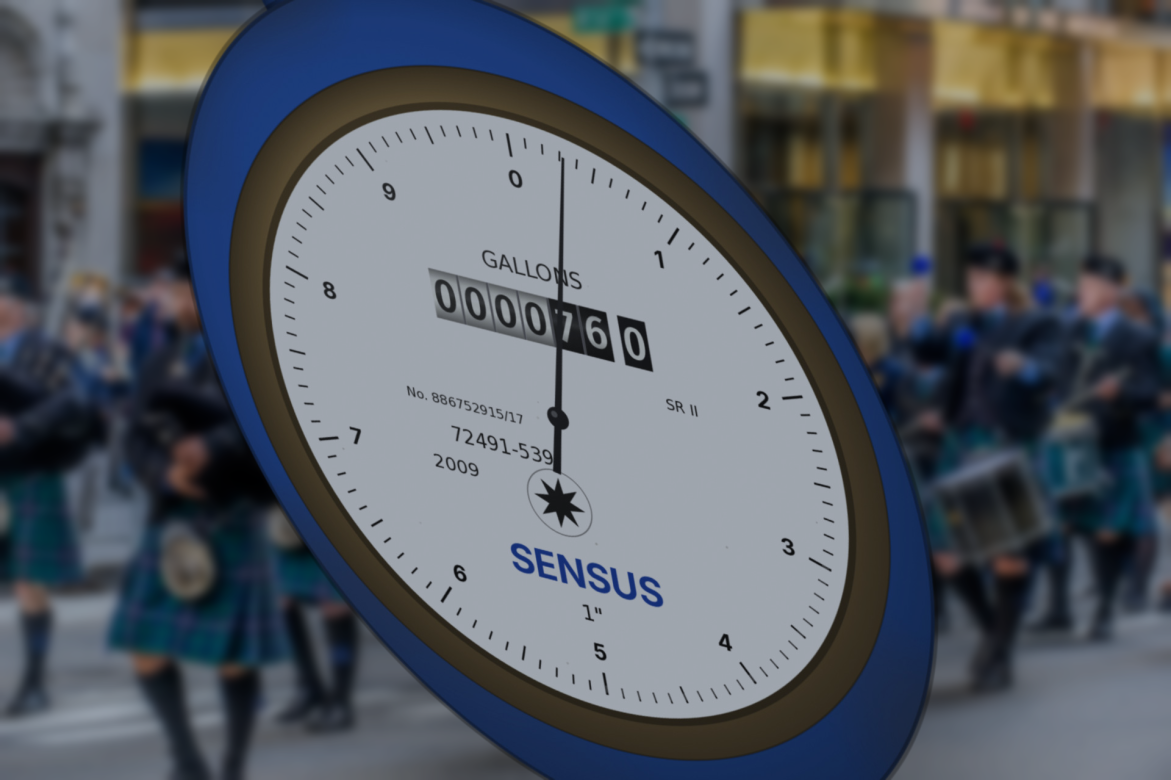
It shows 760.3 gal
